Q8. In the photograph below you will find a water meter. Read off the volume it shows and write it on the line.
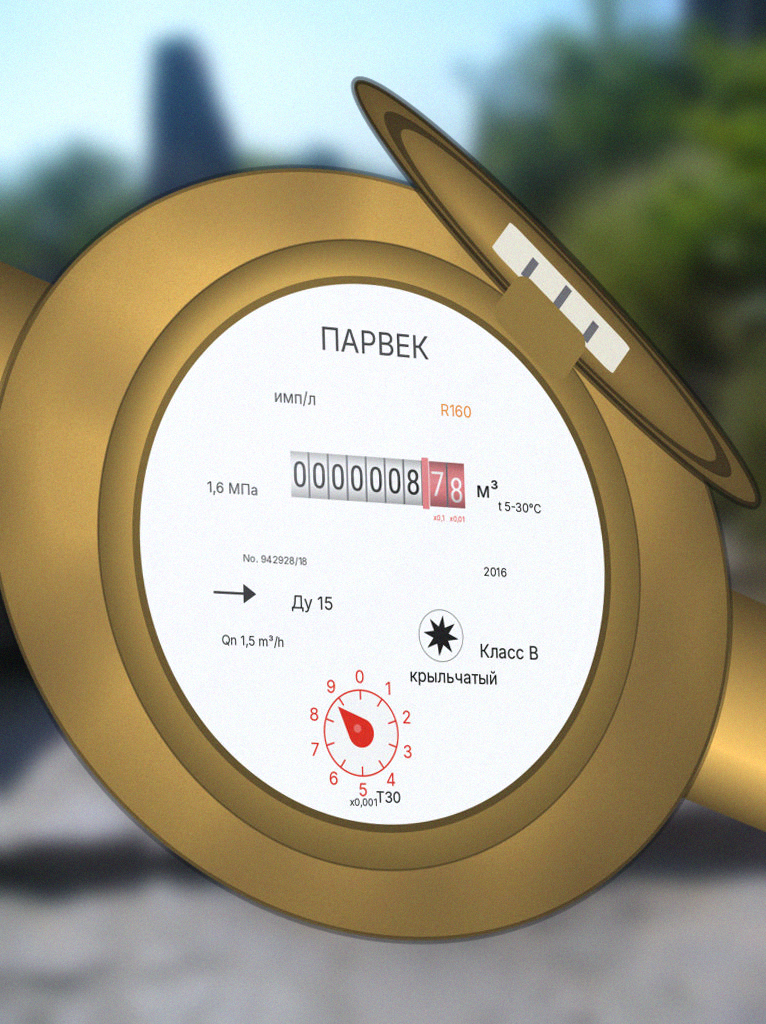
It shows 8.778 m³
